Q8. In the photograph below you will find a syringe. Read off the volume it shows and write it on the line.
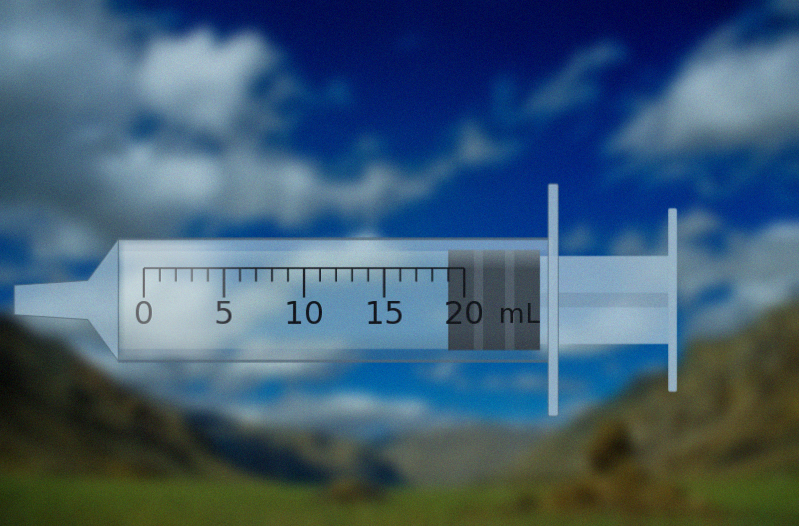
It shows 19 mL
